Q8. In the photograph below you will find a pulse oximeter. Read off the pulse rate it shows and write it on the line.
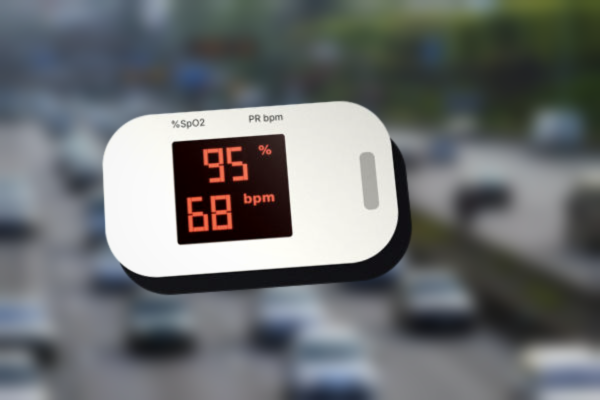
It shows 68 bpm
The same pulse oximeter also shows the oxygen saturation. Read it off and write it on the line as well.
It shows 95 %
